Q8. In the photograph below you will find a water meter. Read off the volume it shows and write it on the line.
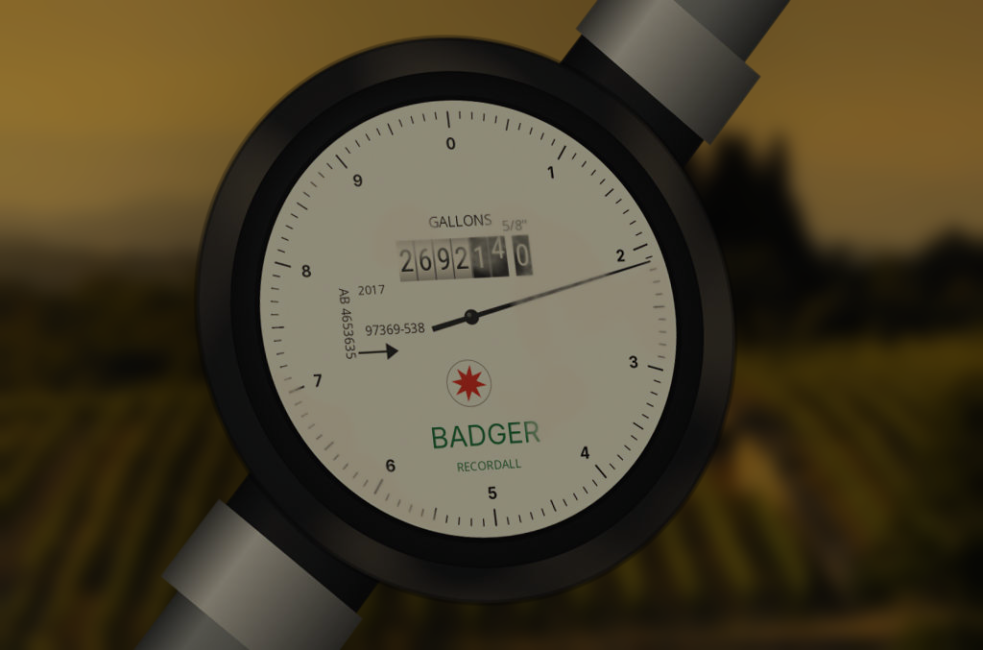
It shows 2692142.1 gal
